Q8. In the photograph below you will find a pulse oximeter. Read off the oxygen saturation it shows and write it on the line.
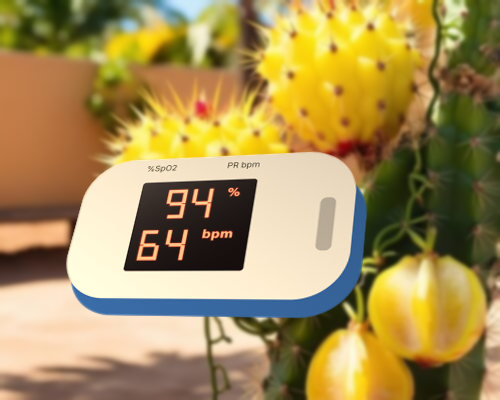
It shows 94 %
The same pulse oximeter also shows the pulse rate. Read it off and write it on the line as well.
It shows 64 bpm
